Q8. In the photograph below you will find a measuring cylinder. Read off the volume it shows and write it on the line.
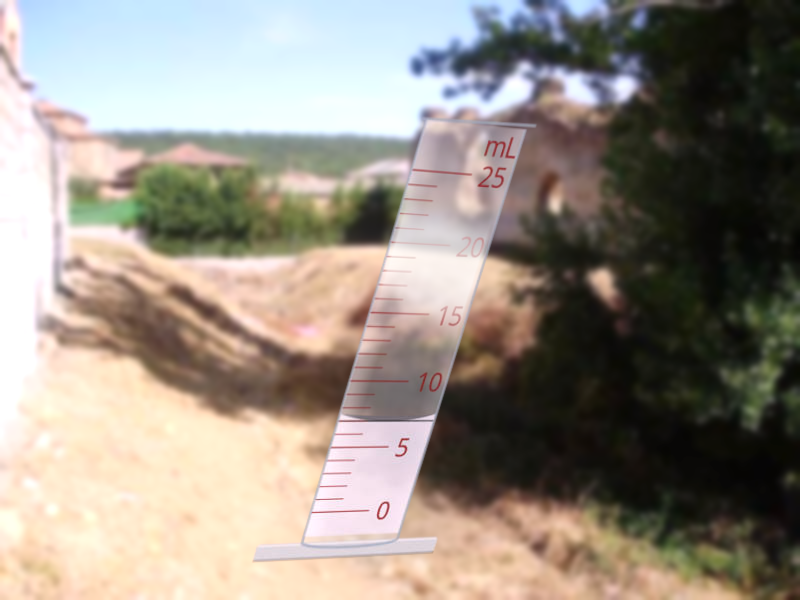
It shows 7 mL
